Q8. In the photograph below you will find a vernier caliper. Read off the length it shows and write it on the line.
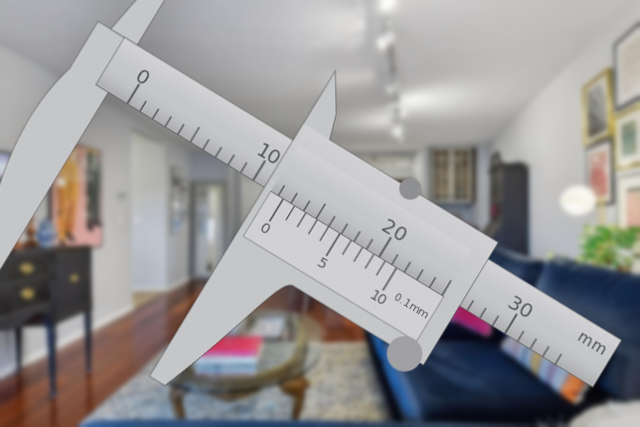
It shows 12.4 mm
